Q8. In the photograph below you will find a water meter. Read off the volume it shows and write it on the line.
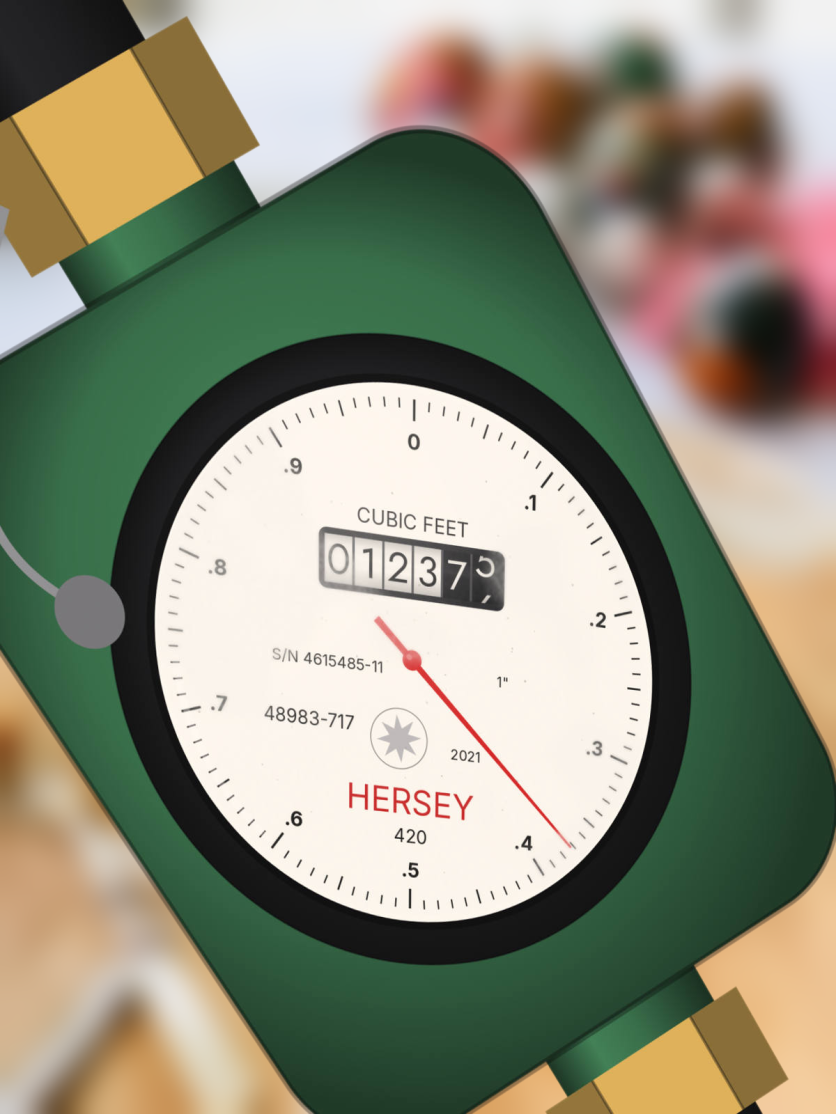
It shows 12375.37 ft³
